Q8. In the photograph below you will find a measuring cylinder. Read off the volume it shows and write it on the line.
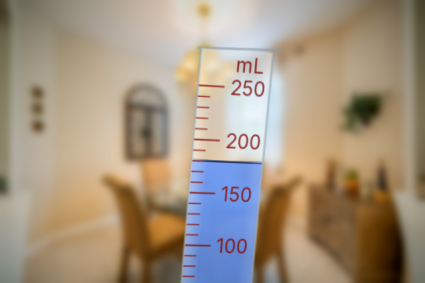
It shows 180 mL
